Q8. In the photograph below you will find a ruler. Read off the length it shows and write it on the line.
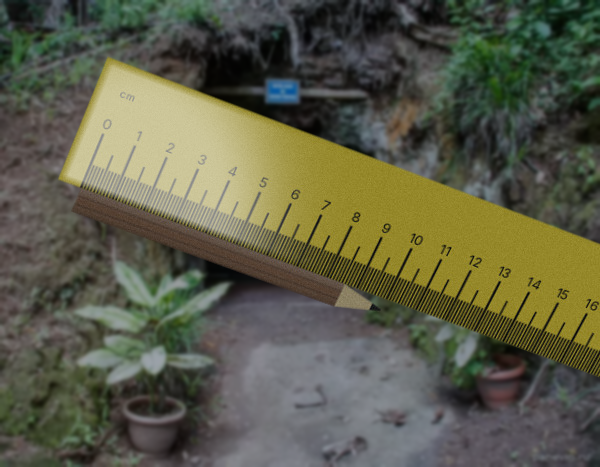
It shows 10 cm
